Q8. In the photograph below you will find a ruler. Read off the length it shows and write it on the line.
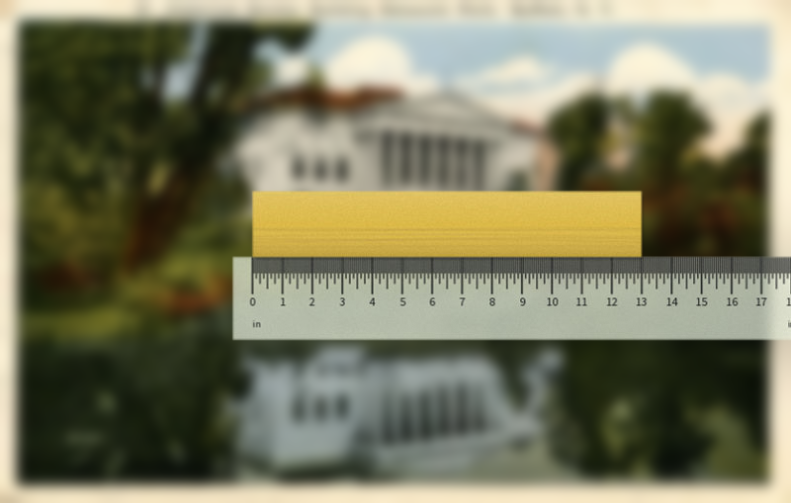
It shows 13 in
